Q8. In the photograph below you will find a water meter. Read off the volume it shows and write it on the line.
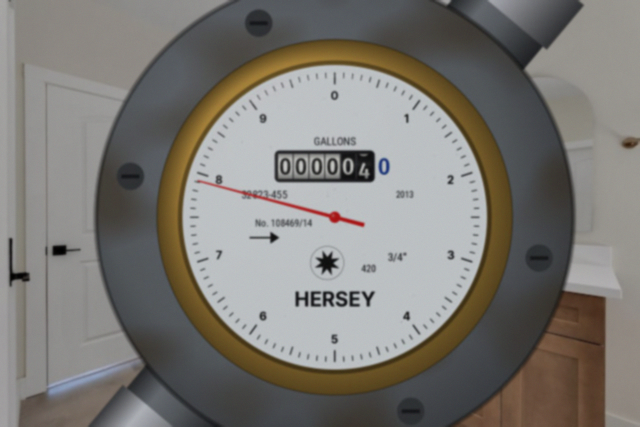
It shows 37.9 gal
